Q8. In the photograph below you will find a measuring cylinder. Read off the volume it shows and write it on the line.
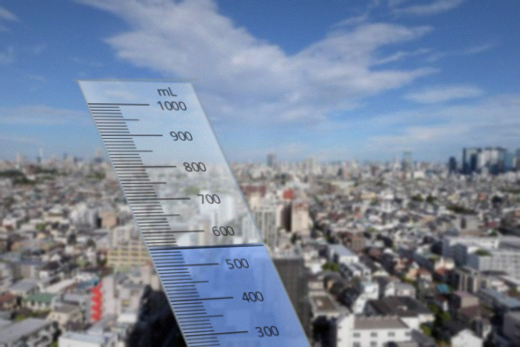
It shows 550 mL
